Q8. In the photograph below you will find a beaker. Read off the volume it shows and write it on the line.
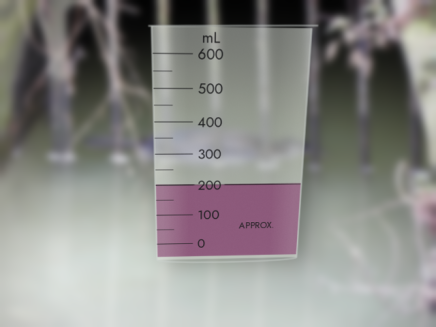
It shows 200 mL
